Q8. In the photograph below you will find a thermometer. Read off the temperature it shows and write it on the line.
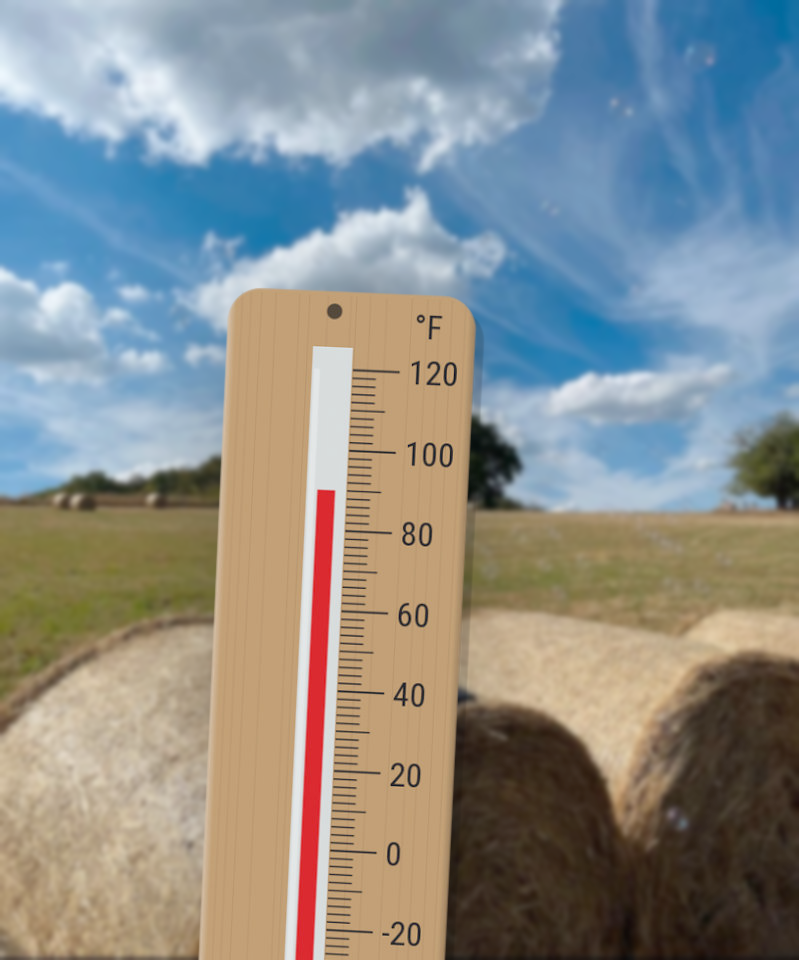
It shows 90 °F
